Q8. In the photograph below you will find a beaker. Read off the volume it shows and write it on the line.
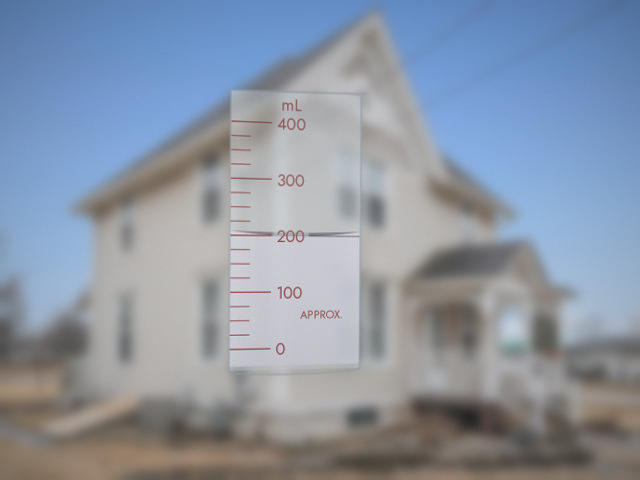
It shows 200 mL
